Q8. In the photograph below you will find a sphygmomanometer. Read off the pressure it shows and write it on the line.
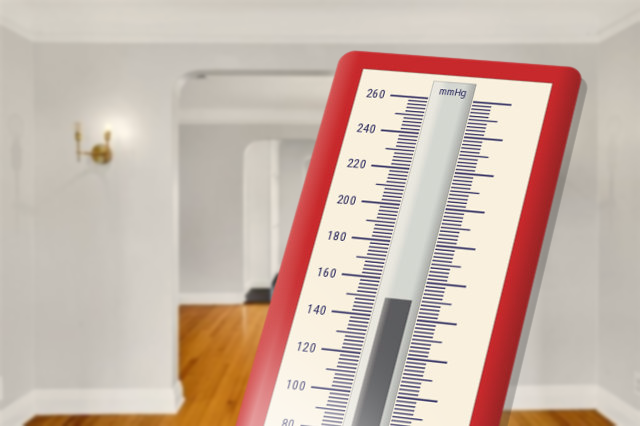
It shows 150 mmHg
